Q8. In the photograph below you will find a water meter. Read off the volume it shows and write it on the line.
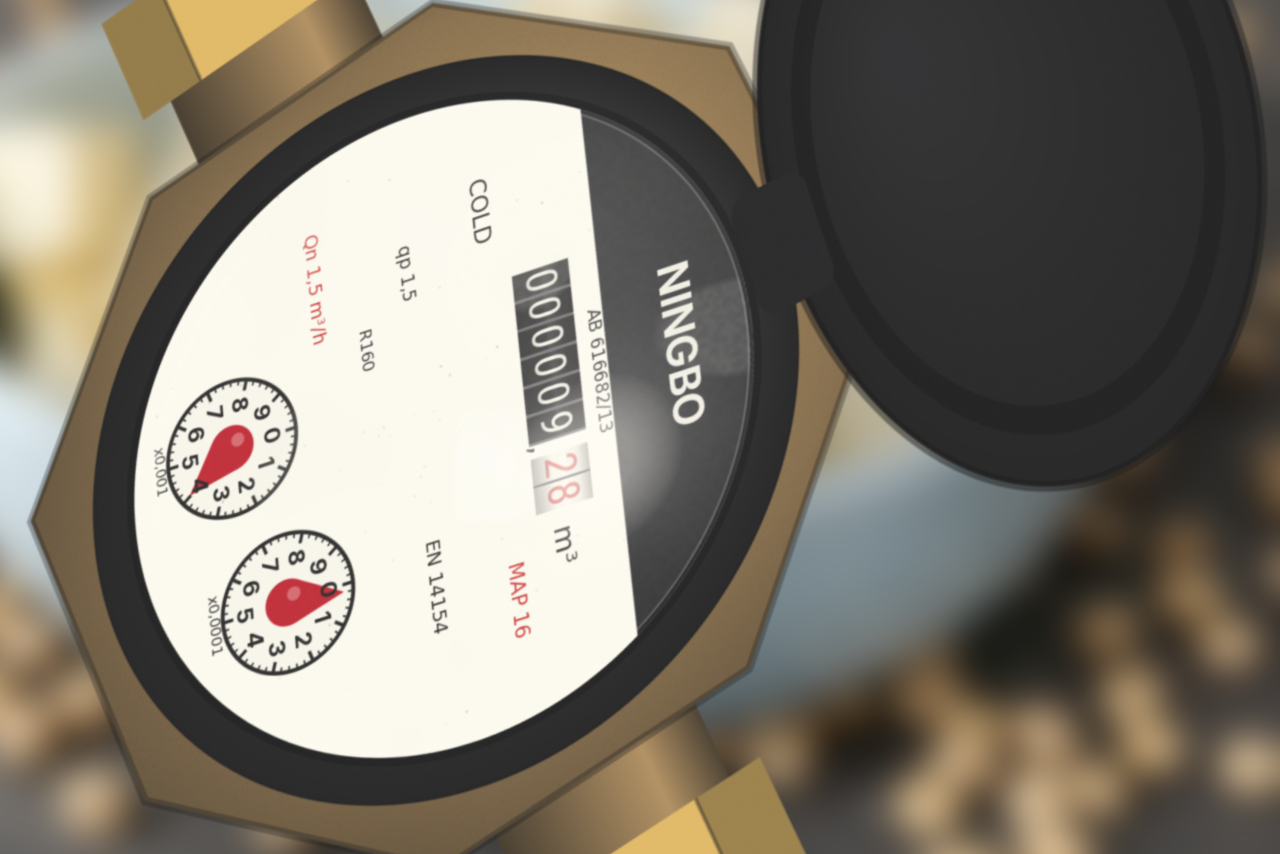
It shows 9.2840 m³
